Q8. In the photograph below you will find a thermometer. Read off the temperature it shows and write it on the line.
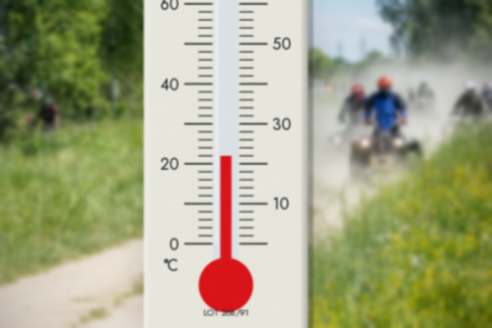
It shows 22 °C
